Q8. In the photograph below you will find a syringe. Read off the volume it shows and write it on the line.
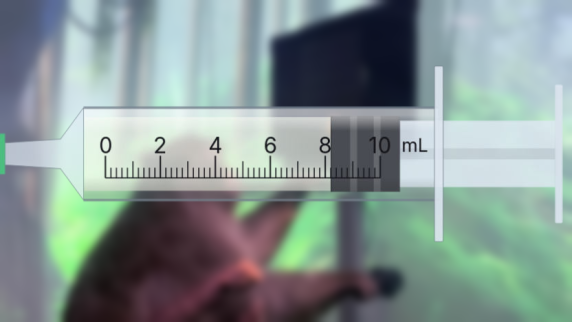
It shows 8.2 mL
